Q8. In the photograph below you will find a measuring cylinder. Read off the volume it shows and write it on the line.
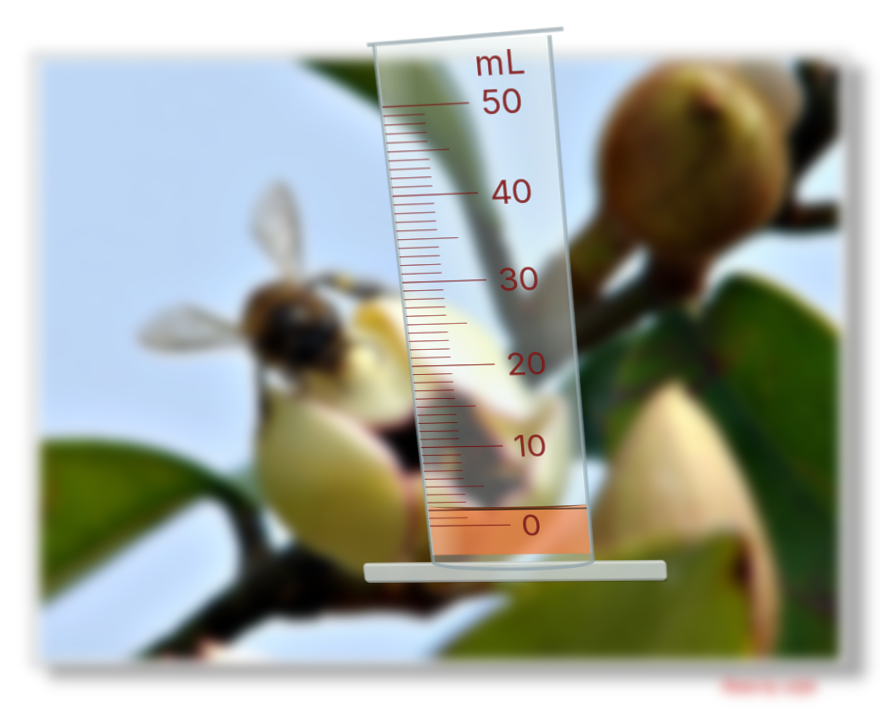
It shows 2 mL
